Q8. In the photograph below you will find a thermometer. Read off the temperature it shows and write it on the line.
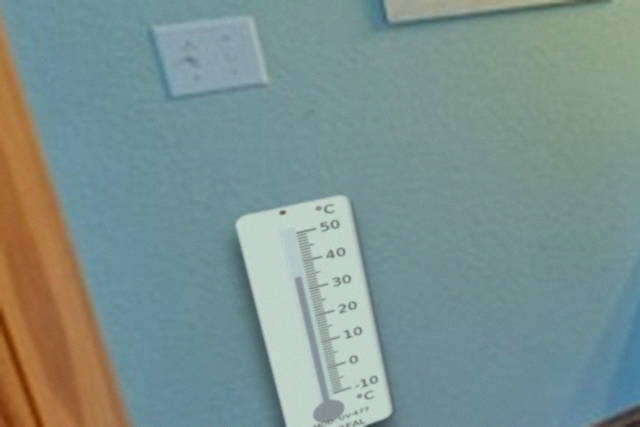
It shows 35 °C
